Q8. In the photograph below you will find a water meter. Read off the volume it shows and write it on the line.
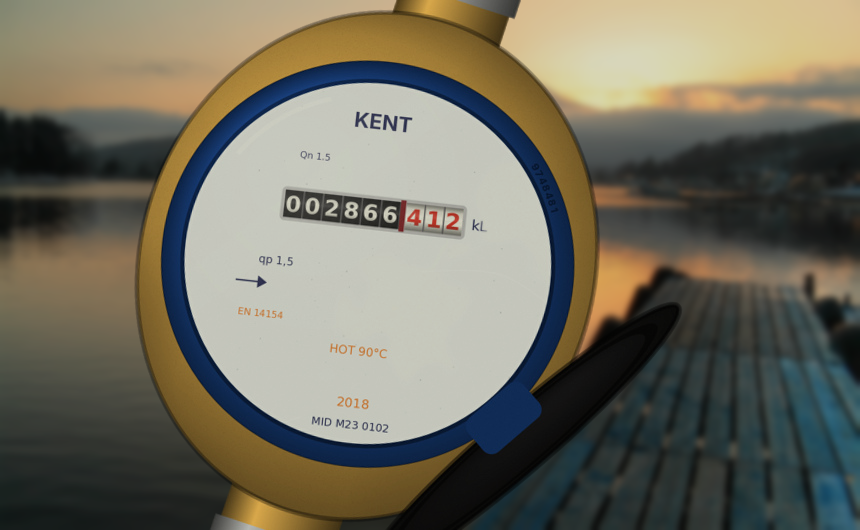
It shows 2866.412 kL
